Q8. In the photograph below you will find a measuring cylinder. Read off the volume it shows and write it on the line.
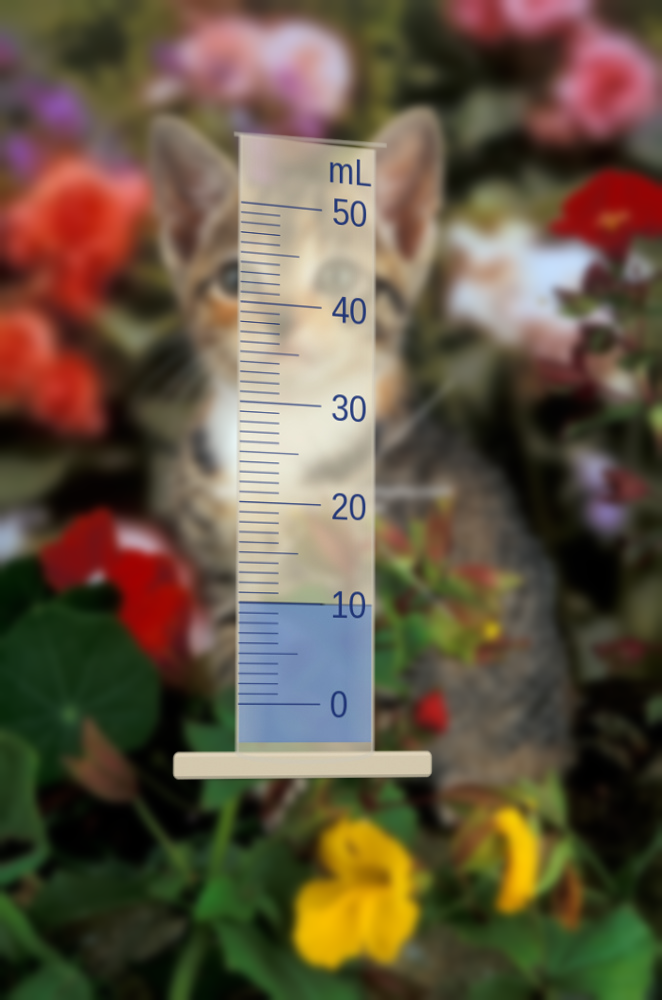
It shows 10 mL
